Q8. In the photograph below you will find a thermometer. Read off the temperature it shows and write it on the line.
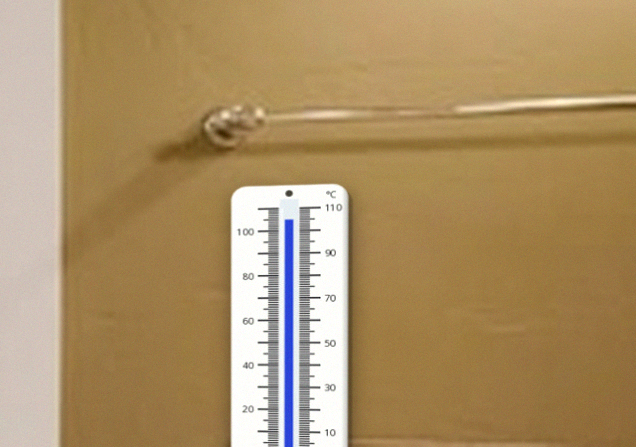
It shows 105 °C
